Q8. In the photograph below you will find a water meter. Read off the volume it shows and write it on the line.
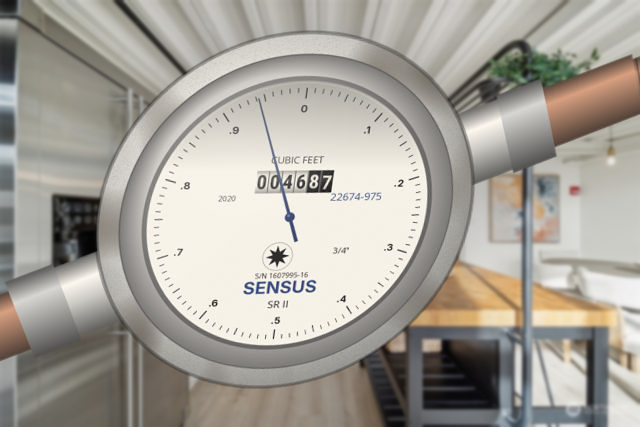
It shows 4686.94 ft³
